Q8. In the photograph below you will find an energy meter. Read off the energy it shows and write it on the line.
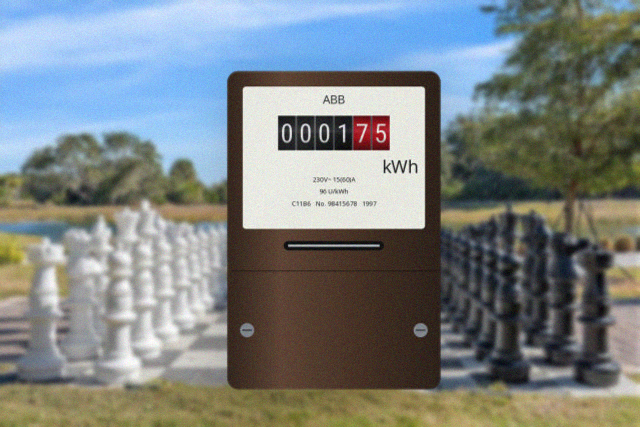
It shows 1.75 kWh
